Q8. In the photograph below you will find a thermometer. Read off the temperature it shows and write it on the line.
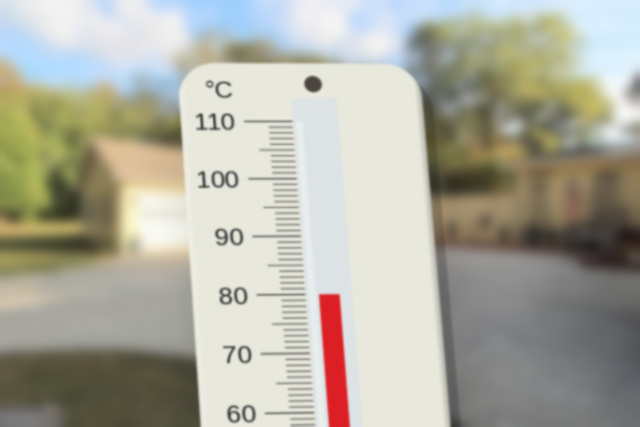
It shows 80 °C
